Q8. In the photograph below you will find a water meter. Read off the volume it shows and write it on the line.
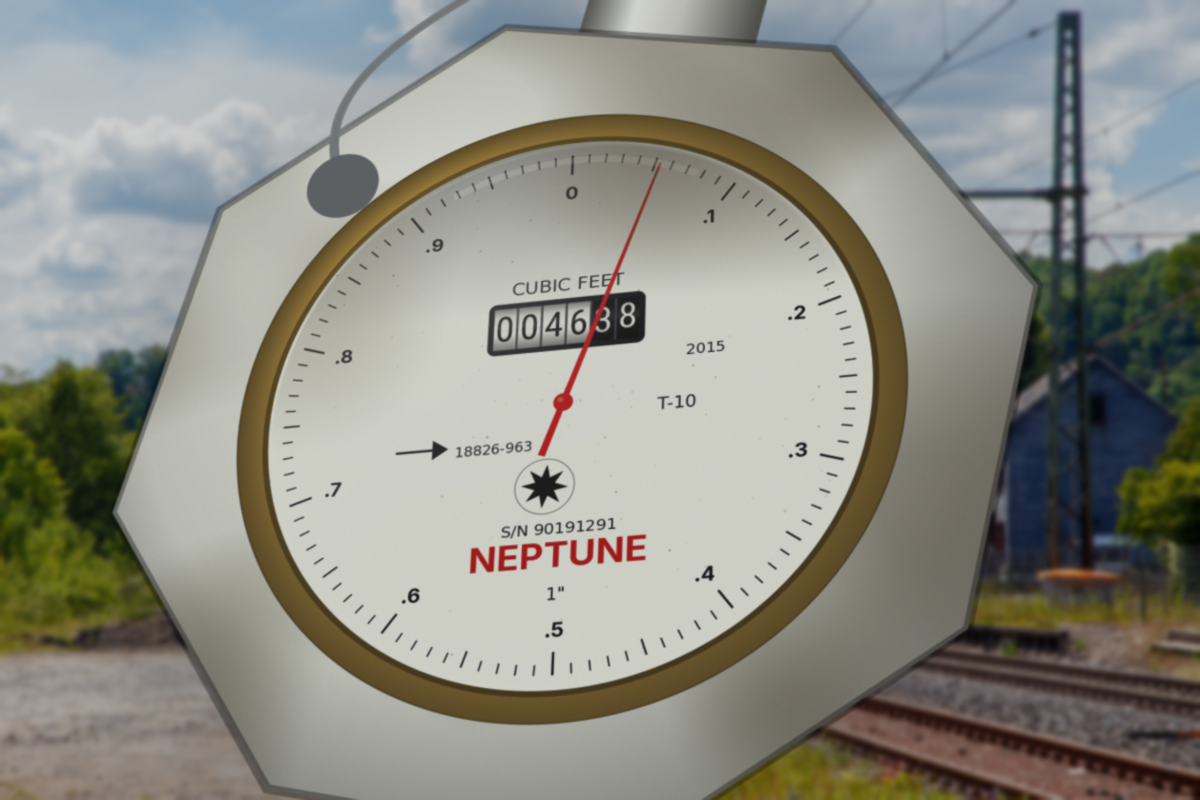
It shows 4638.05 ft³
